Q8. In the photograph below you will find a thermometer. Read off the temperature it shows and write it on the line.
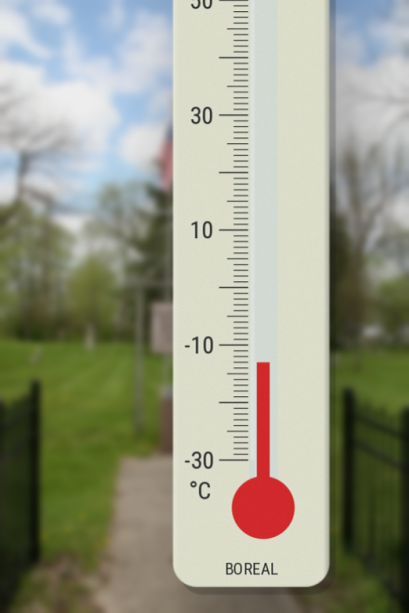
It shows -13 °C
